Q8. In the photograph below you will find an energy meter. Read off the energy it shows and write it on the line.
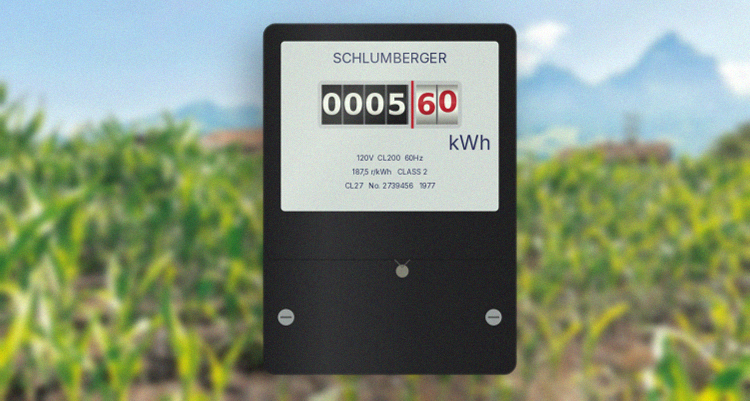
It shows 5.60 kWh
